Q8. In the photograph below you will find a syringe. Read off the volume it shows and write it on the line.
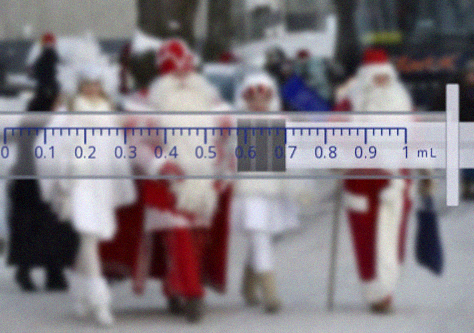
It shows 0.58 mL
